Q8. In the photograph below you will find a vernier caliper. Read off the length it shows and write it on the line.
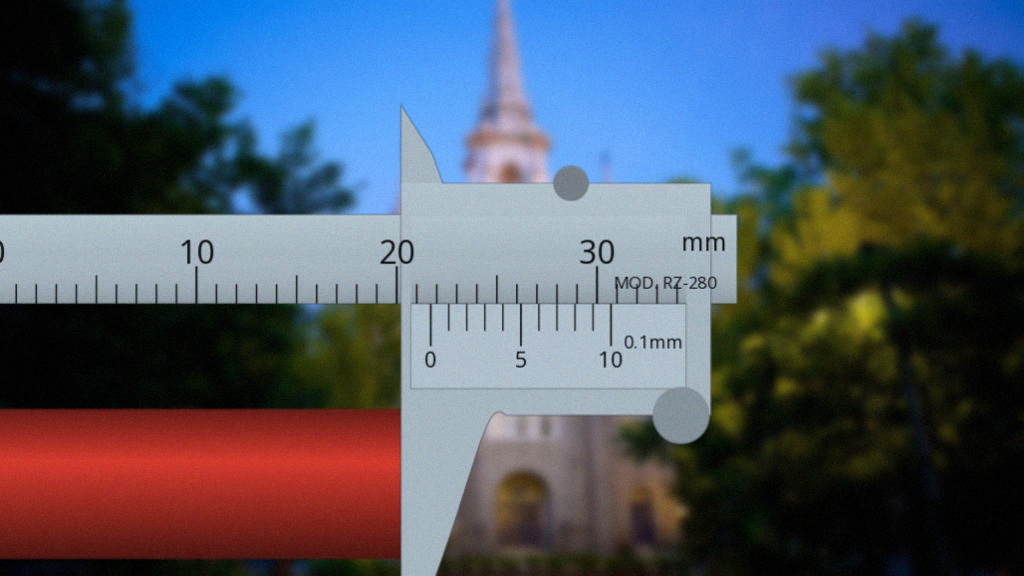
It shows 21.7 mm
